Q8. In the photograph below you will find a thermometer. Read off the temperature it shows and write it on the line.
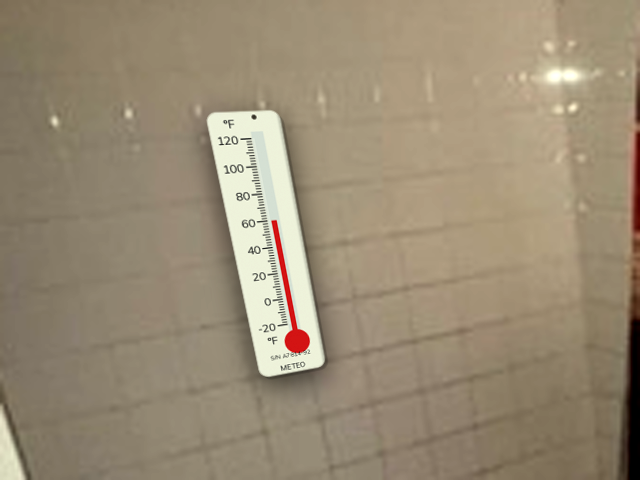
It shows 60 °F
